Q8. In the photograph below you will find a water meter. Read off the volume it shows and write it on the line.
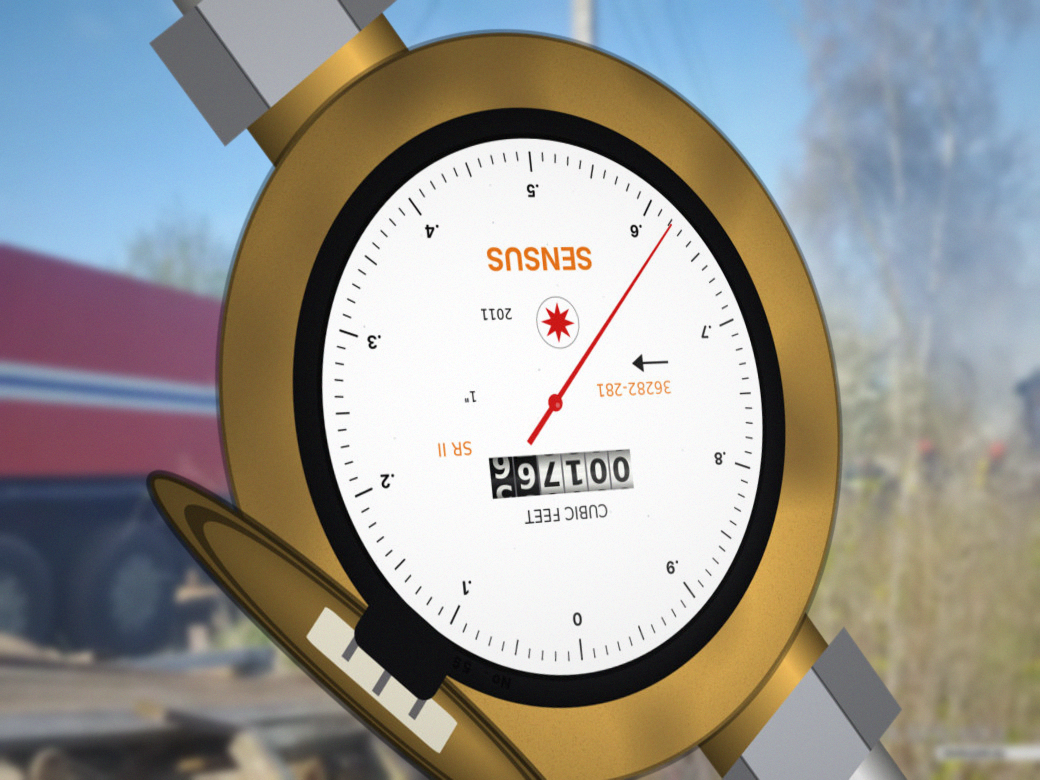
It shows 1765.62 ft³
